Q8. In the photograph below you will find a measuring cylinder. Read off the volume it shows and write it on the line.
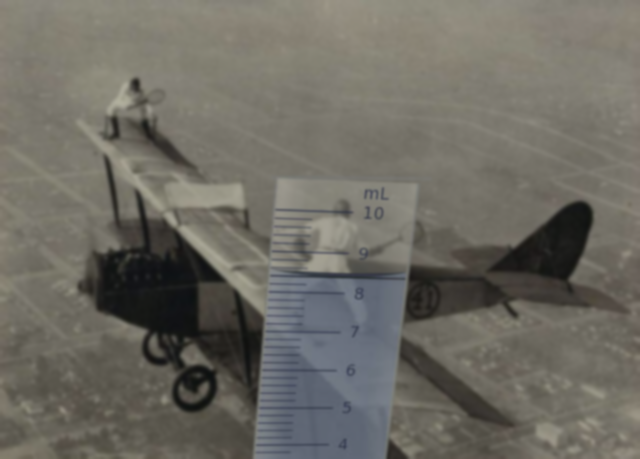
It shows 8.4 mL
